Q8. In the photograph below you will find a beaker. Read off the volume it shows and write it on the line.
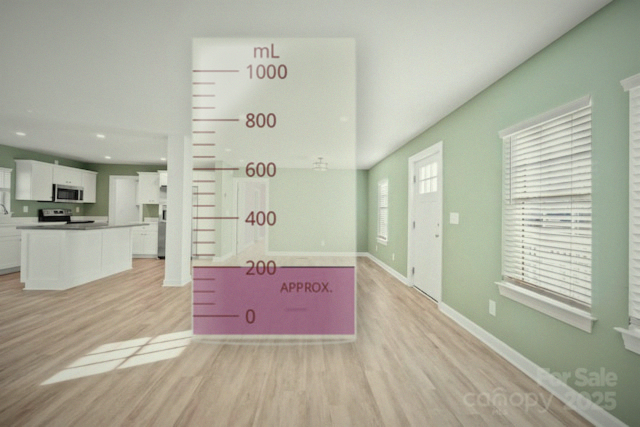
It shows 200 mL
